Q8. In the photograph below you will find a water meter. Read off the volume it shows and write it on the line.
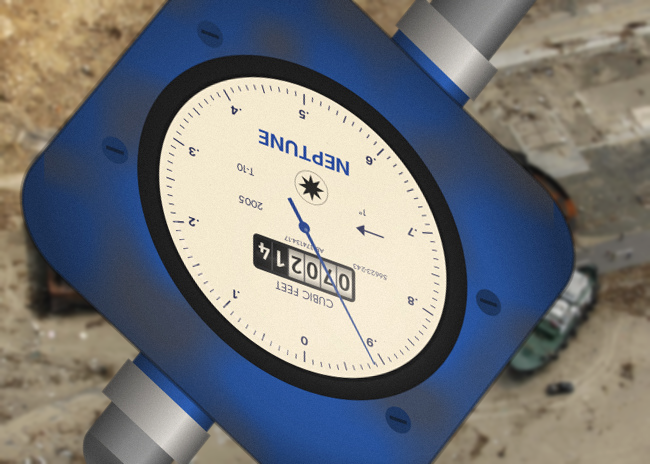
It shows 70213.91 ft³
